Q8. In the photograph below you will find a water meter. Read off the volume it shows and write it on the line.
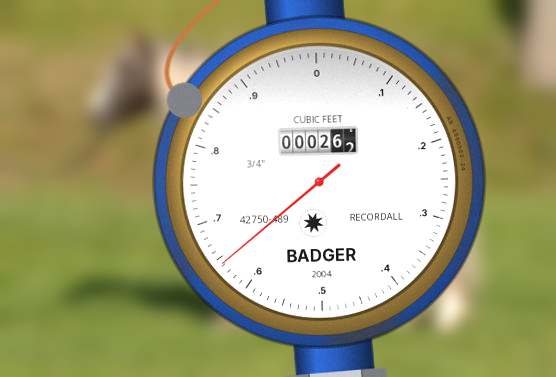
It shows 261.64 ft³
